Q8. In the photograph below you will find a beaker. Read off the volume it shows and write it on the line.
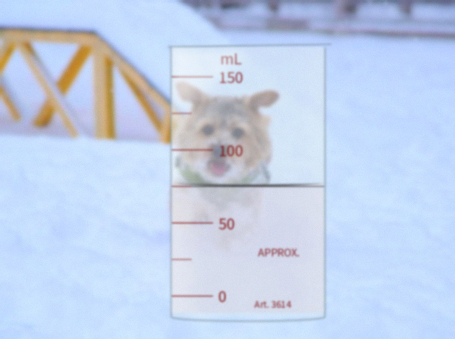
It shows 75 mL
